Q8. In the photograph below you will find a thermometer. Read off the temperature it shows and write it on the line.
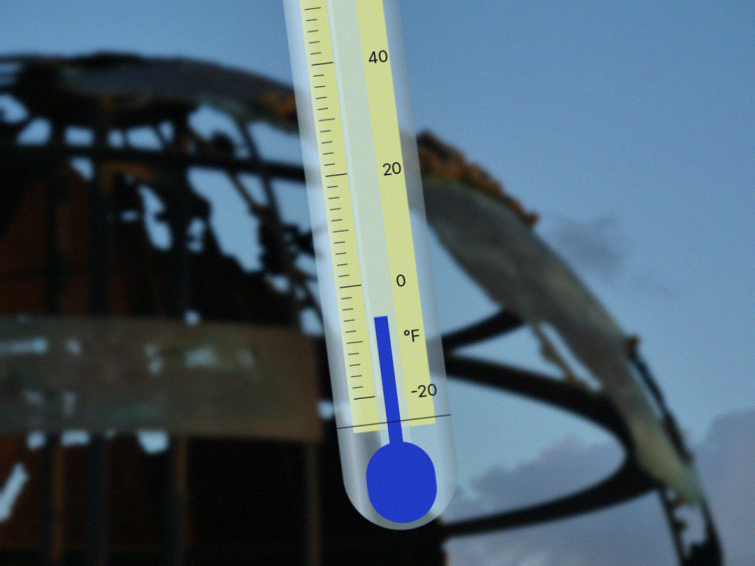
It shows -6 °F
